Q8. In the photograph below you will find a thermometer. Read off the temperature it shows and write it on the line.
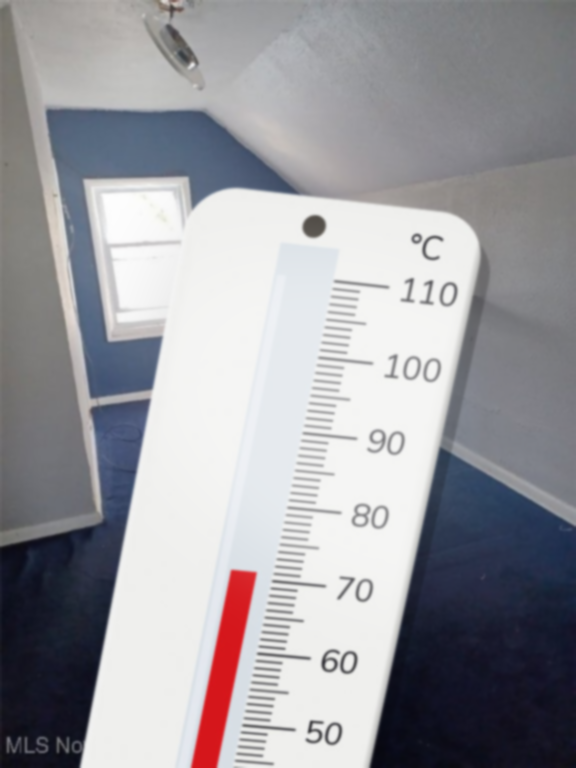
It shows 71 °C
